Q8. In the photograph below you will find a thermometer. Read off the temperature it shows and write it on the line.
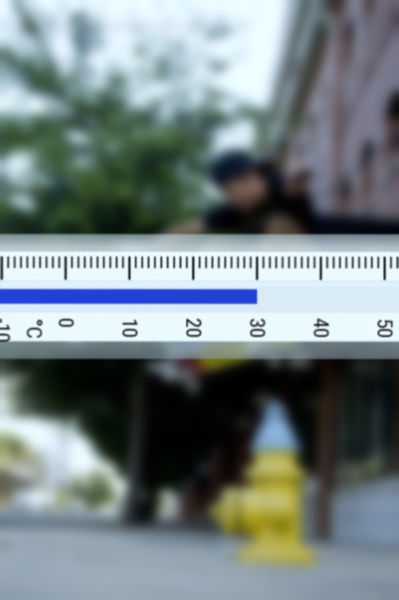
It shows 30 °C
